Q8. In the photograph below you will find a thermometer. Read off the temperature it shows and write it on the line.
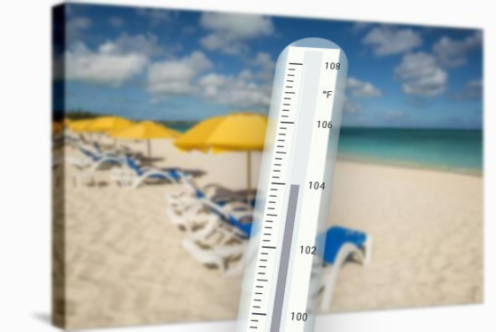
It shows 104 °F
